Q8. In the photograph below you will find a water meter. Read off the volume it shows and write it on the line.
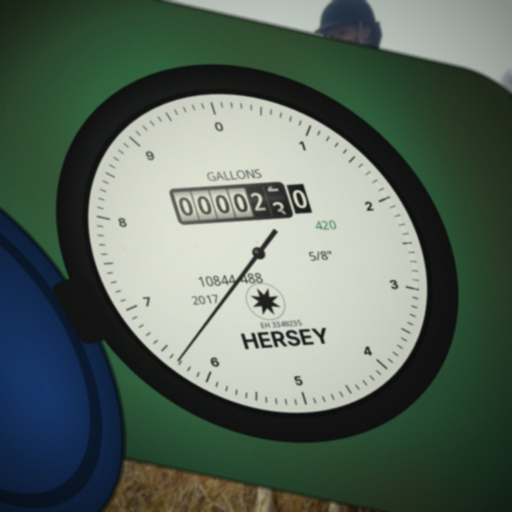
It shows 226.3 gal
